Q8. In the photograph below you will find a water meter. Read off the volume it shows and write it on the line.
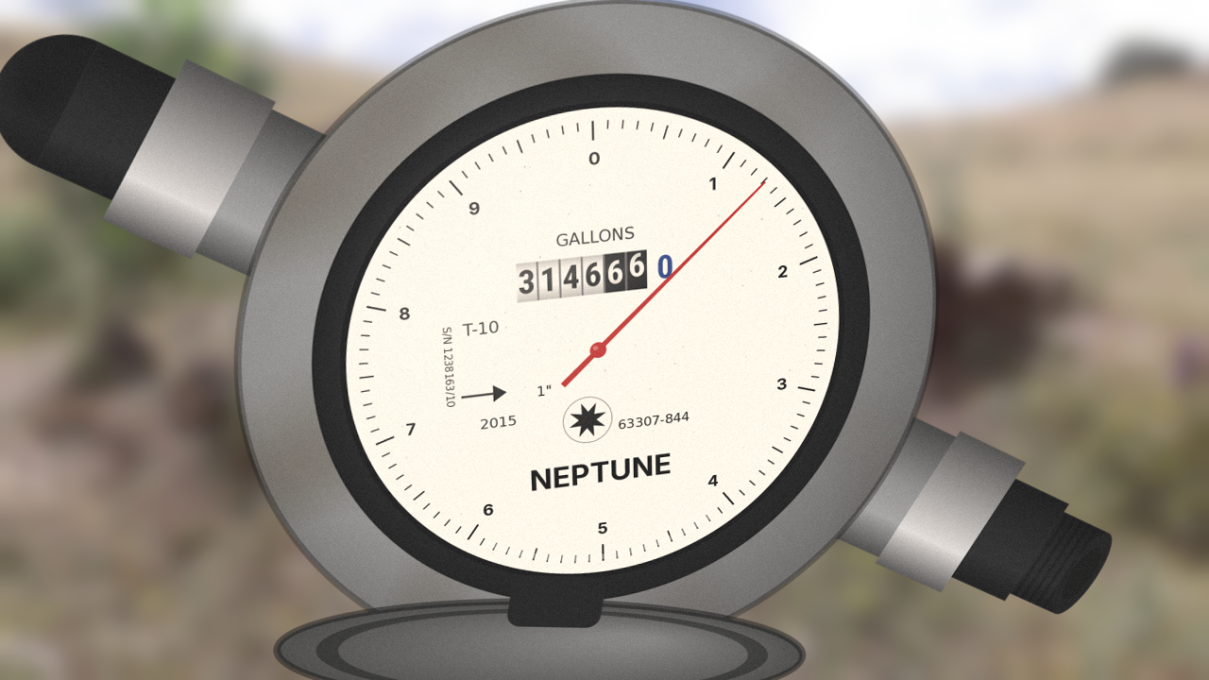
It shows 3146661.3 gal
